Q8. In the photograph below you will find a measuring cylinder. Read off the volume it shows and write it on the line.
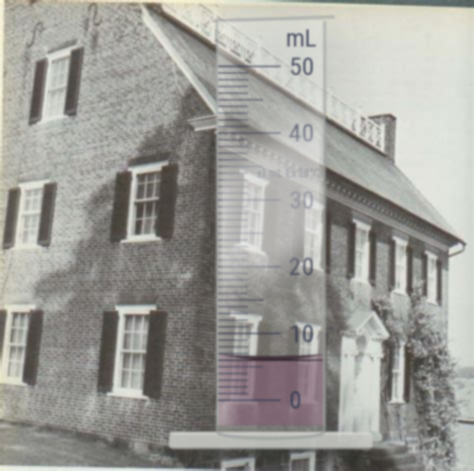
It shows 6 mL
